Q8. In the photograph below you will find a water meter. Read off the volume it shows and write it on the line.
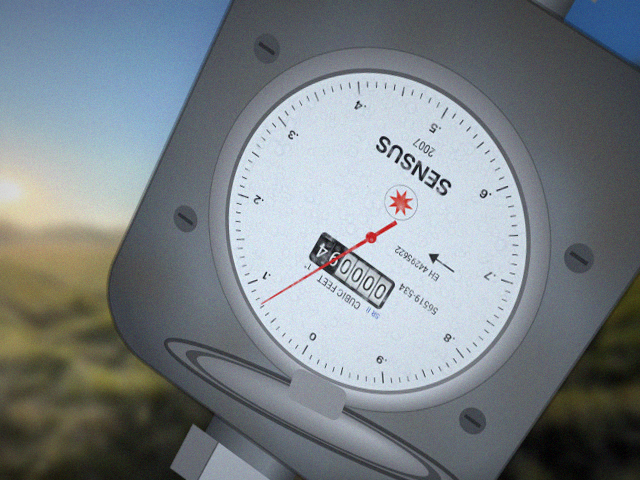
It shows 94.07 ft³
